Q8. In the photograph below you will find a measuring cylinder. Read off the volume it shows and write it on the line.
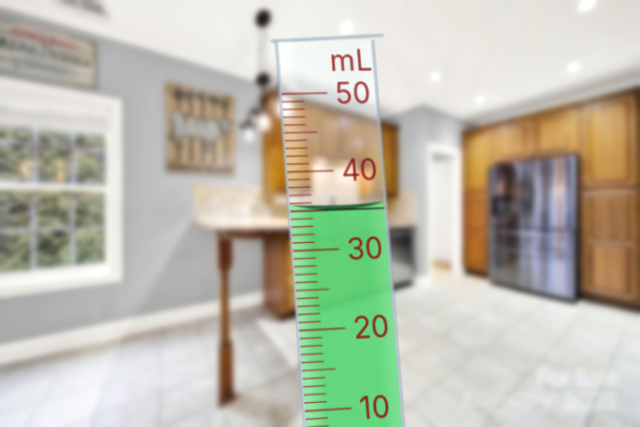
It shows 35 mL
